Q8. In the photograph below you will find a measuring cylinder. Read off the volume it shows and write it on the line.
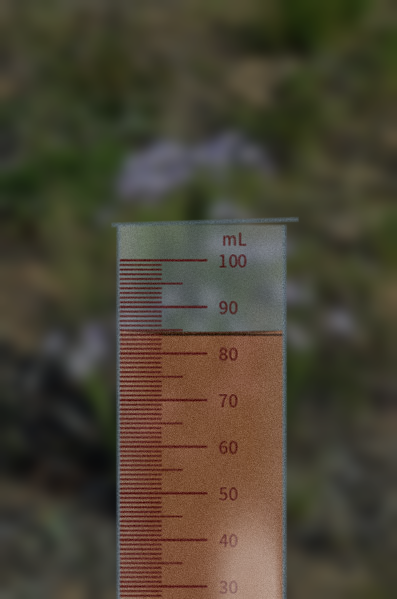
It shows 84 mL
